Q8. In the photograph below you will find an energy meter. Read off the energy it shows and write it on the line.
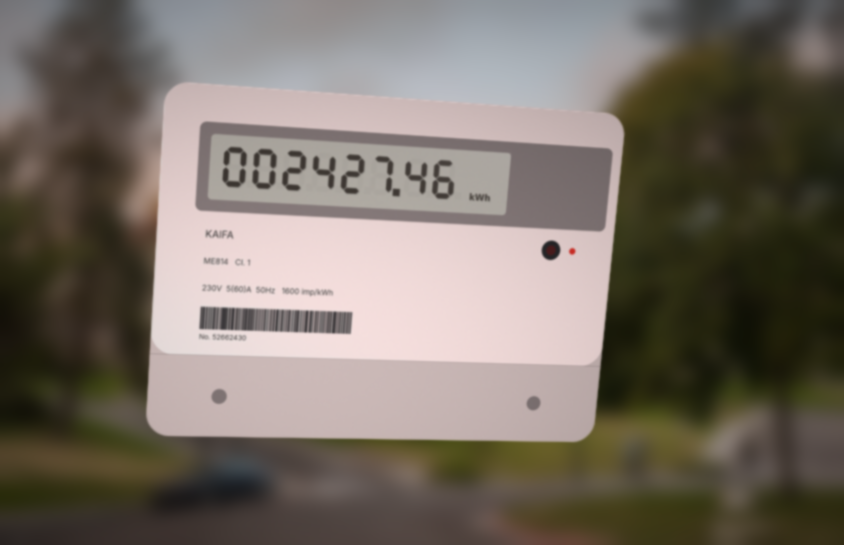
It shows 2427.46 kWh
